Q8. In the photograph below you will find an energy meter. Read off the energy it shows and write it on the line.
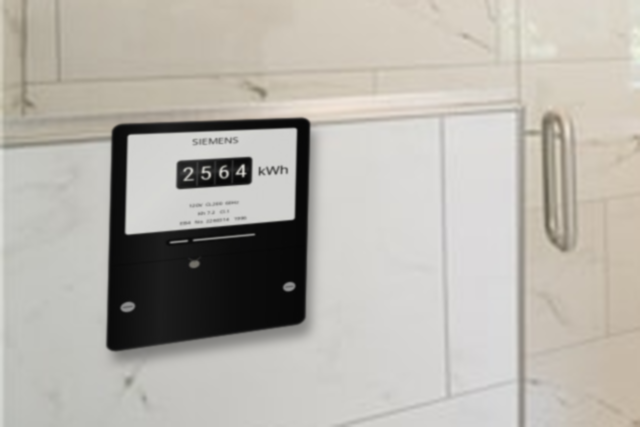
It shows 2564 kWh
